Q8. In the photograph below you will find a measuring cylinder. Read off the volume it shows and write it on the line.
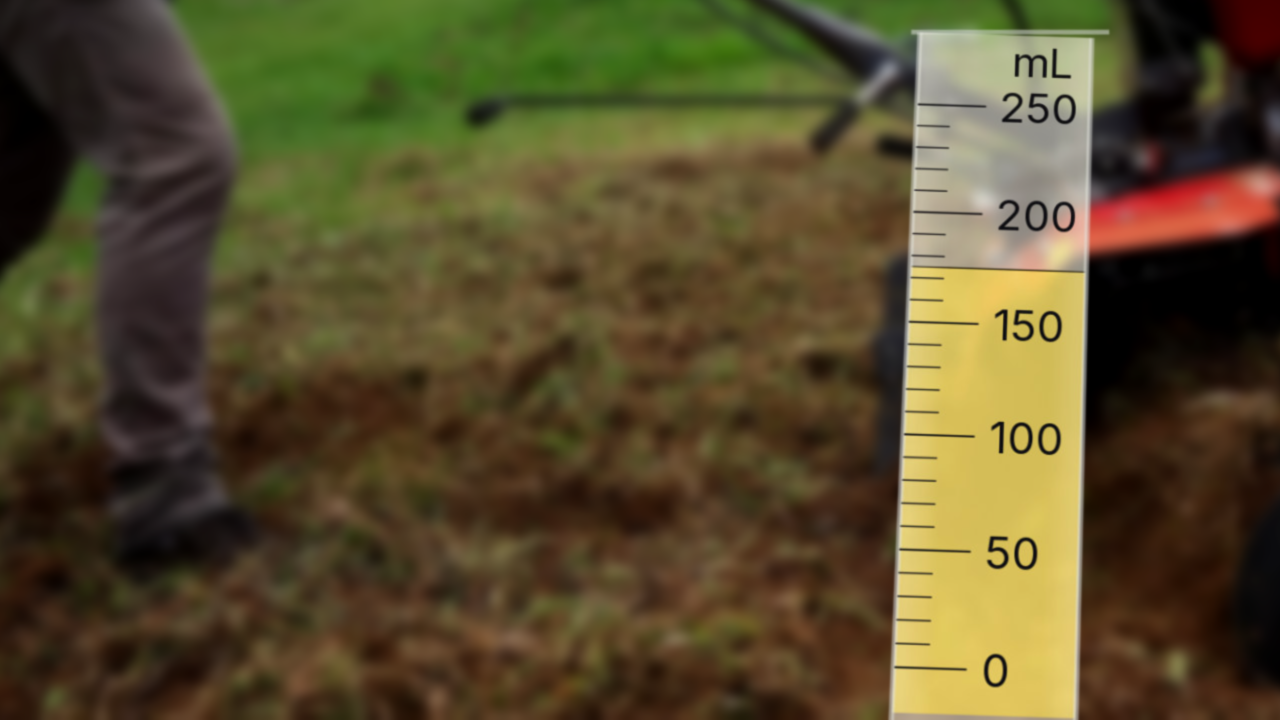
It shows 175 mL
